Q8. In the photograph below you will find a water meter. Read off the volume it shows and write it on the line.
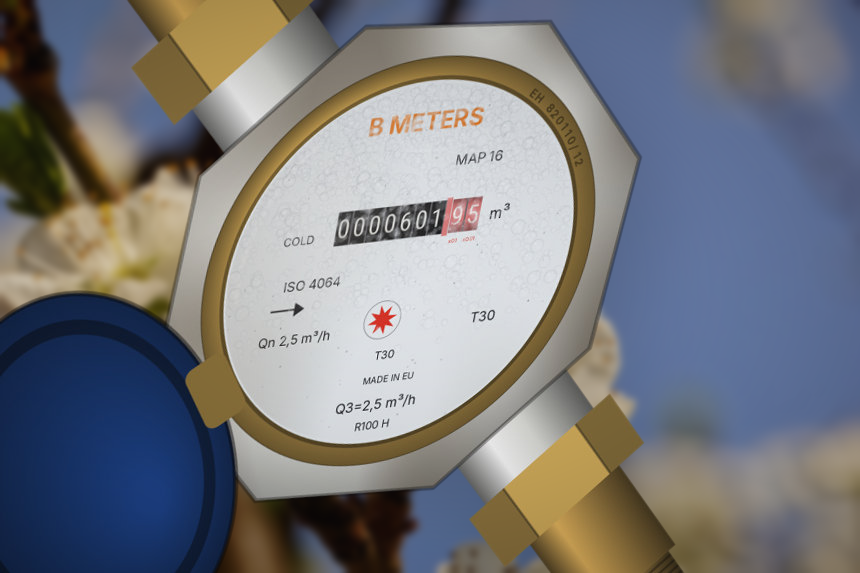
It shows 601.95 m³
